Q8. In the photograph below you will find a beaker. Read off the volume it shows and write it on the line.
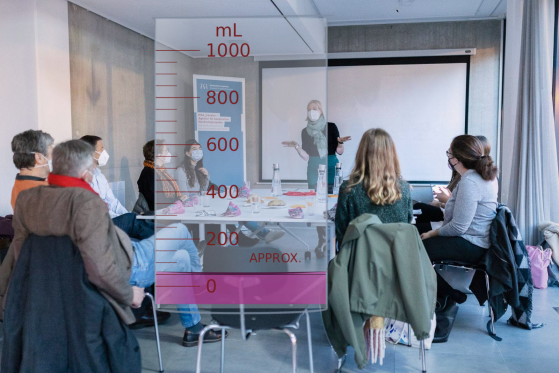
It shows 50 mL
